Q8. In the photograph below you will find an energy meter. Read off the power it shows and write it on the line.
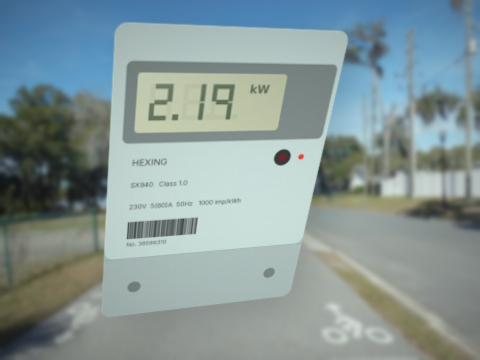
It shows 2.19 kW
